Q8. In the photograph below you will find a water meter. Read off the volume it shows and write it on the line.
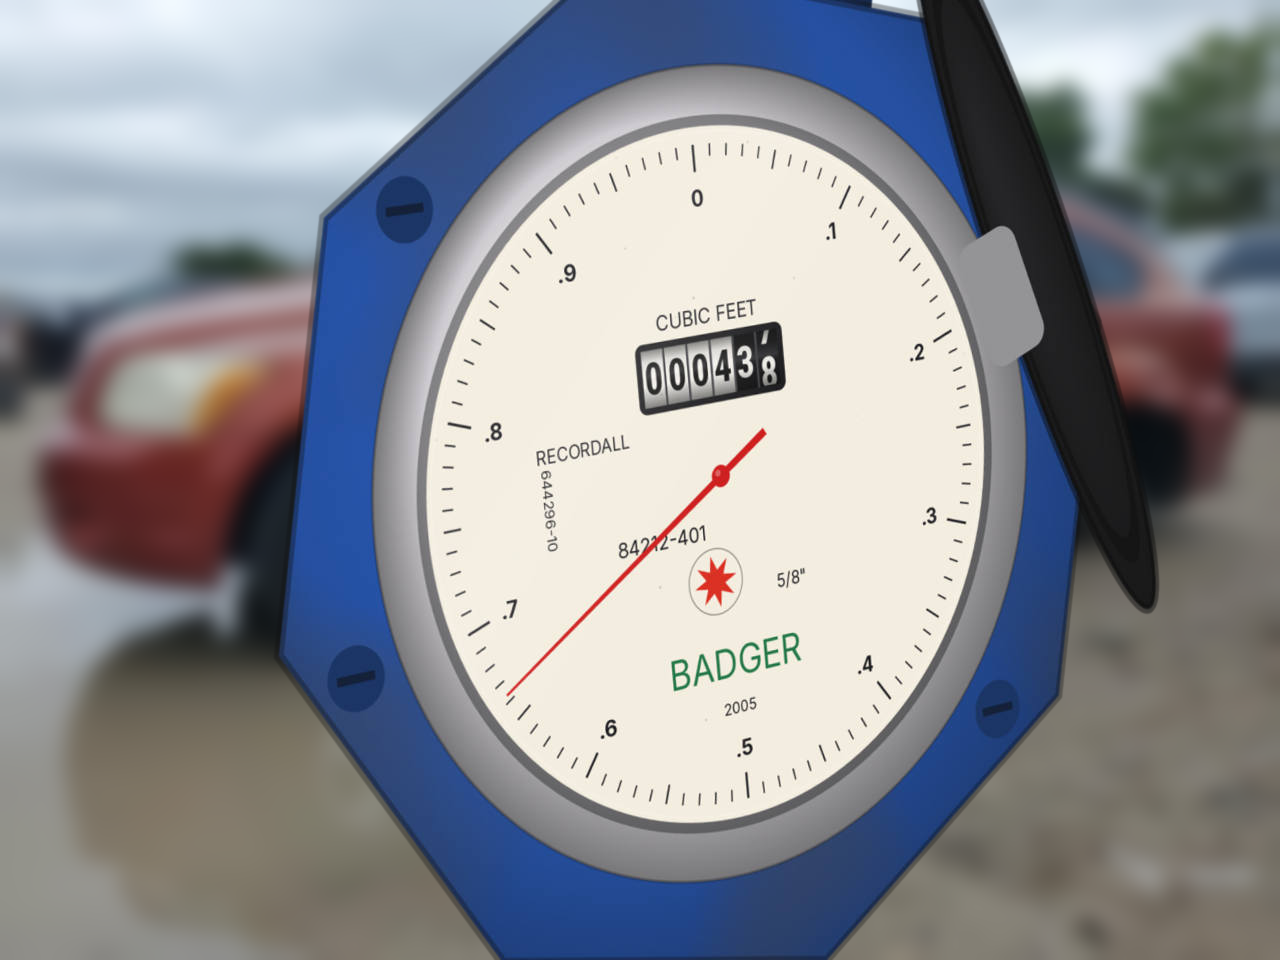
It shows 437.66 ft³
